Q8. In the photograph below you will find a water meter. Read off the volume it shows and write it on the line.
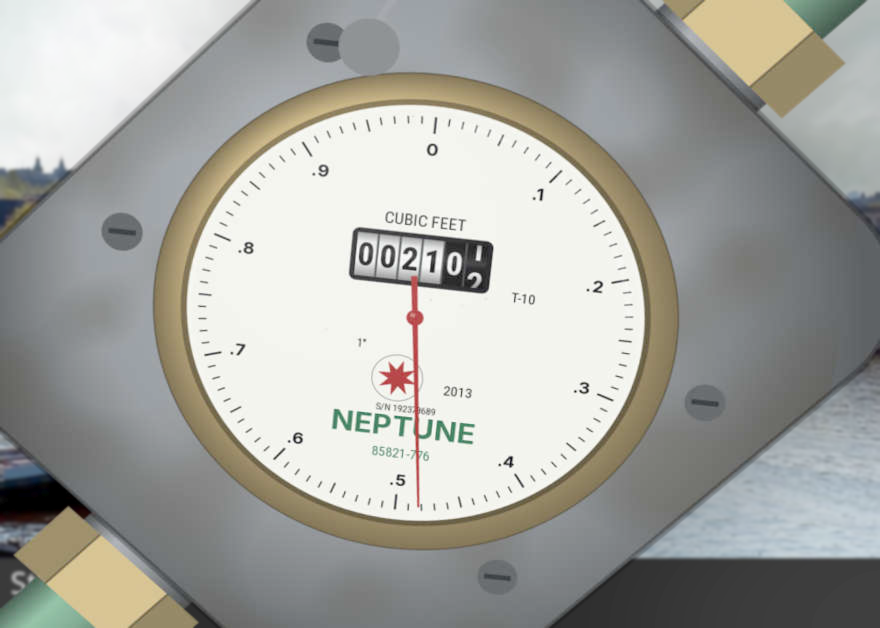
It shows 2101.48 ft³
